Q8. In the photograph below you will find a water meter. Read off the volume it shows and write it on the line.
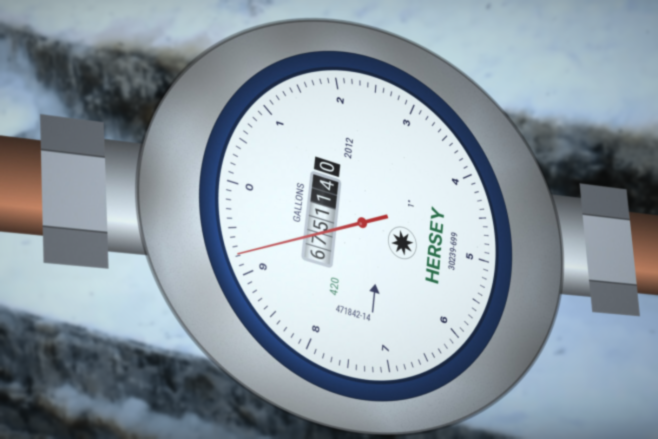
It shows 6751139.2 gal
